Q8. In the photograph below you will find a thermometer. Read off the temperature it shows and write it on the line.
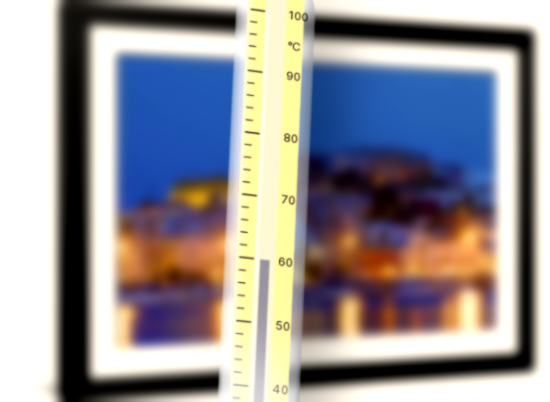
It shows 60 °C
